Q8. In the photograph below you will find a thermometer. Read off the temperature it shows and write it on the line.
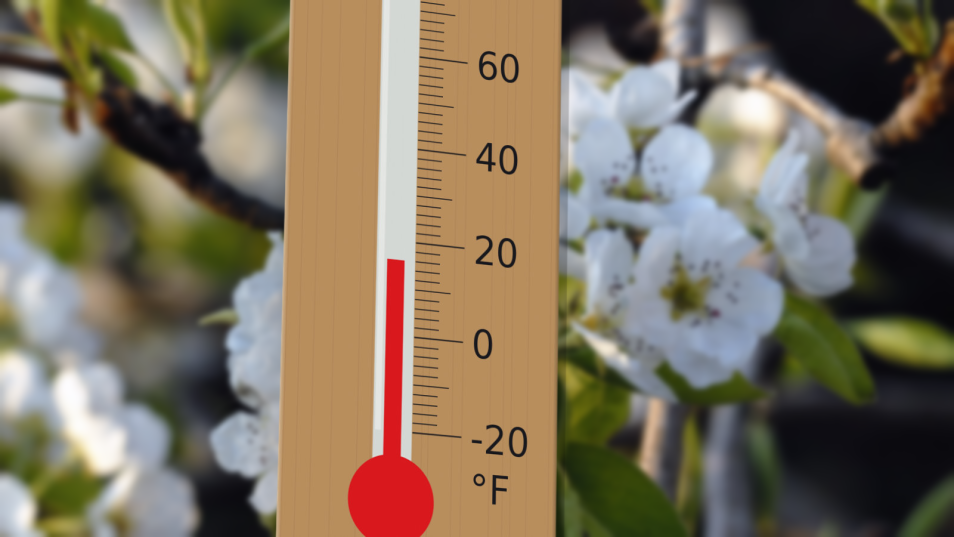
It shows 16 °F
